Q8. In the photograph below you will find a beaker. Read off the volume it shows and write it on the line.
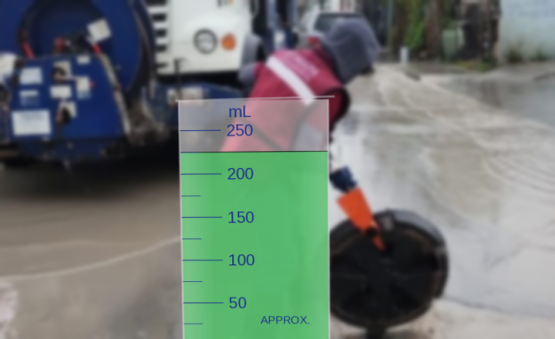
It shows 225 mL
